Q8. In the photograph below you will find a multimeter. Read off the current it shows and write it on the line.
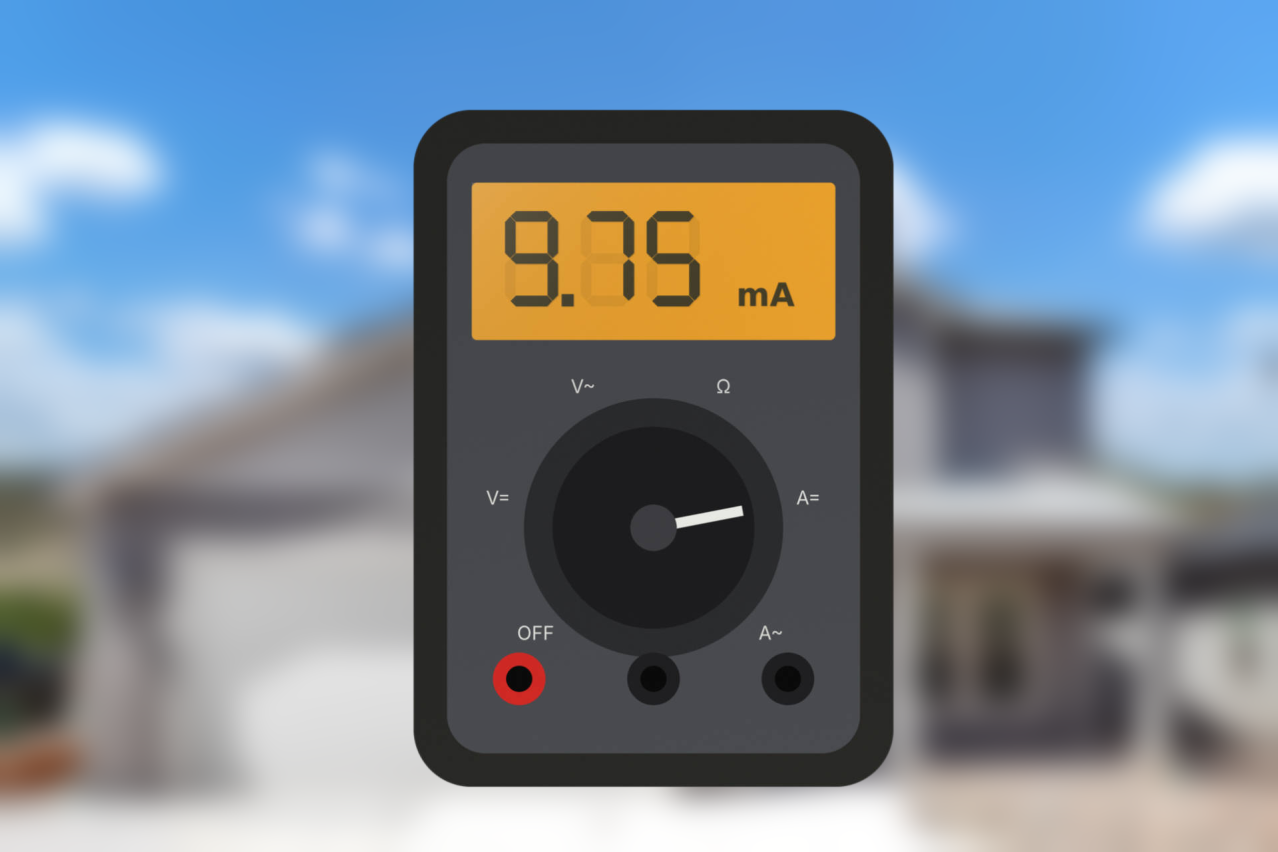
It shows 9.75 mA
